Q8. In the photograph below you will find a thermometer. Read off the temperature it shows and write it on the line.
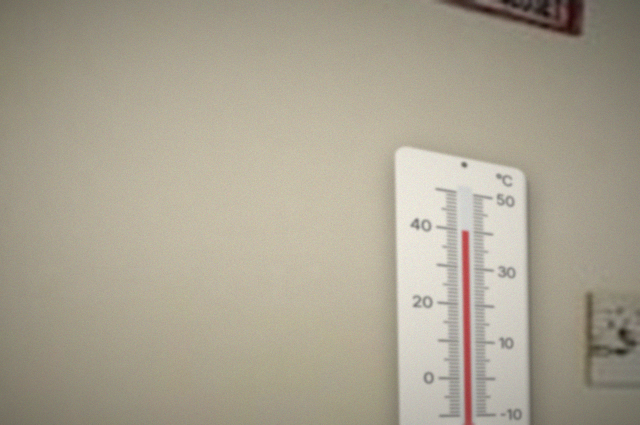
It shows 40 °C
